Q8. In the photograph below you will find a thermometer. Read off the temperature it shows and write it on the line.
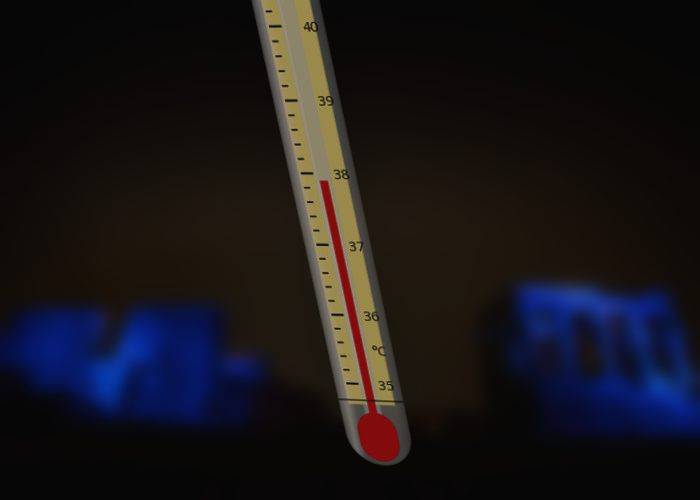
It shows 37.9 °C
